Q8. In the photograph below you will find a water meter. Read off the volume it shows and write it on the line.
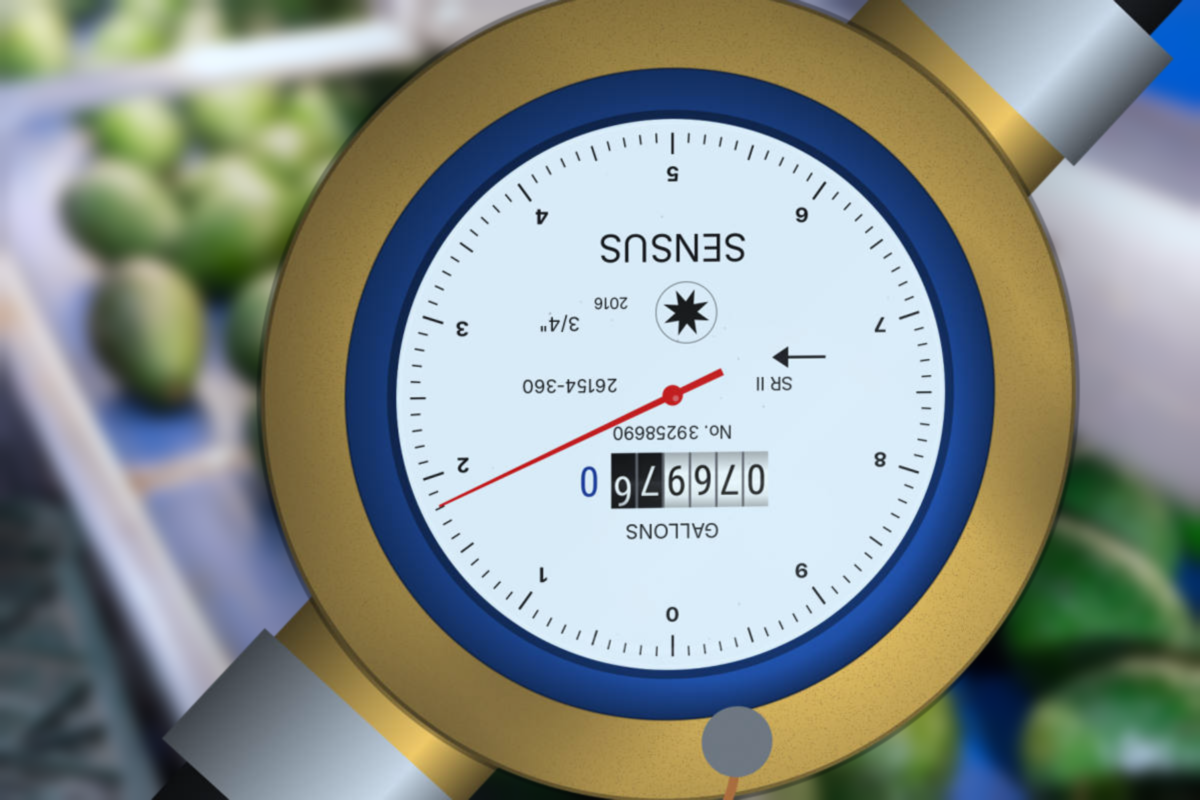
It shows 769761.8 gal
